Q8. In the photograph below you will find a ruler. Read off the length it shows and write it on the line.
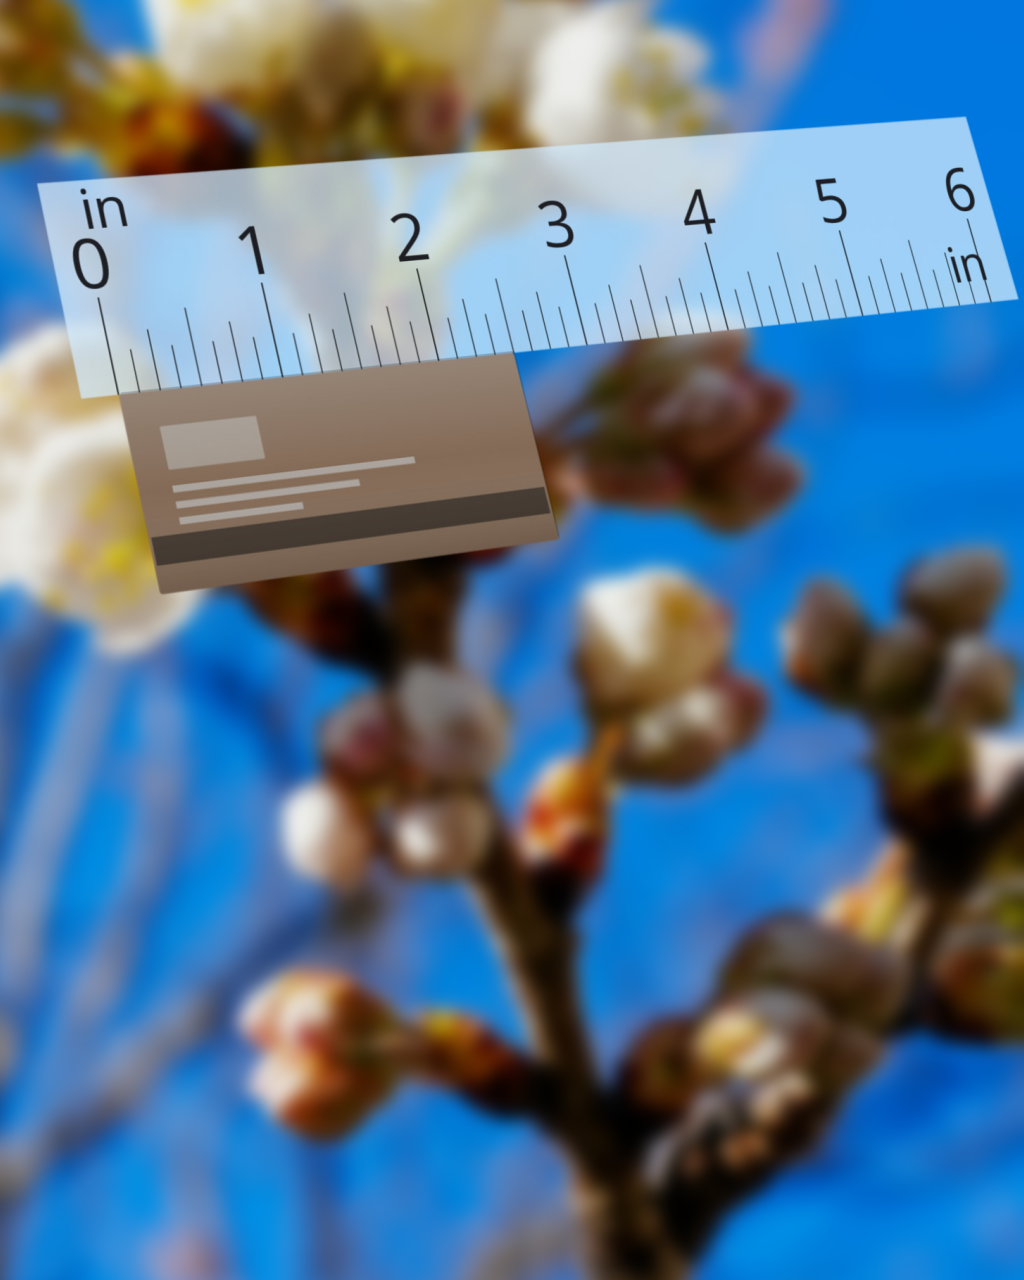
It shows 2.5 in
